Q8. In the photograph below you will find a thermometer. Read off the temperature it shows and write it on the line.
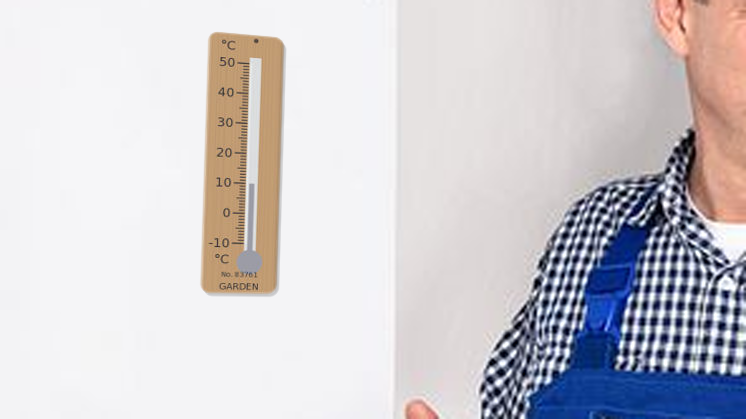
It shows 10 °C
